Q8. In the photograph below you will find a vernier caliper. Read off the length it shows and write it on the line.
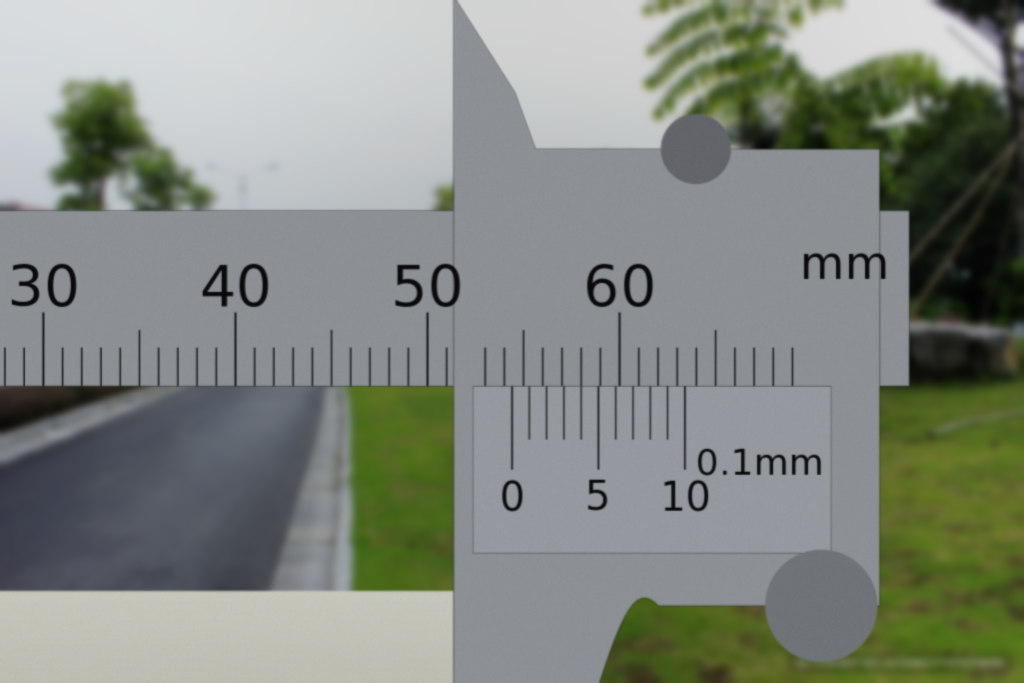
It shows 54.4 mm
